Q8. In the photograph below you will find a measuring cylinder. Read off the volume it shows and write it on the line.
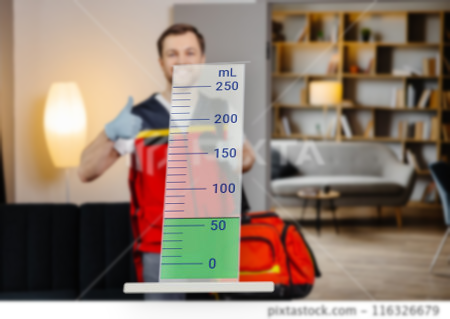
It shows 60 mL
